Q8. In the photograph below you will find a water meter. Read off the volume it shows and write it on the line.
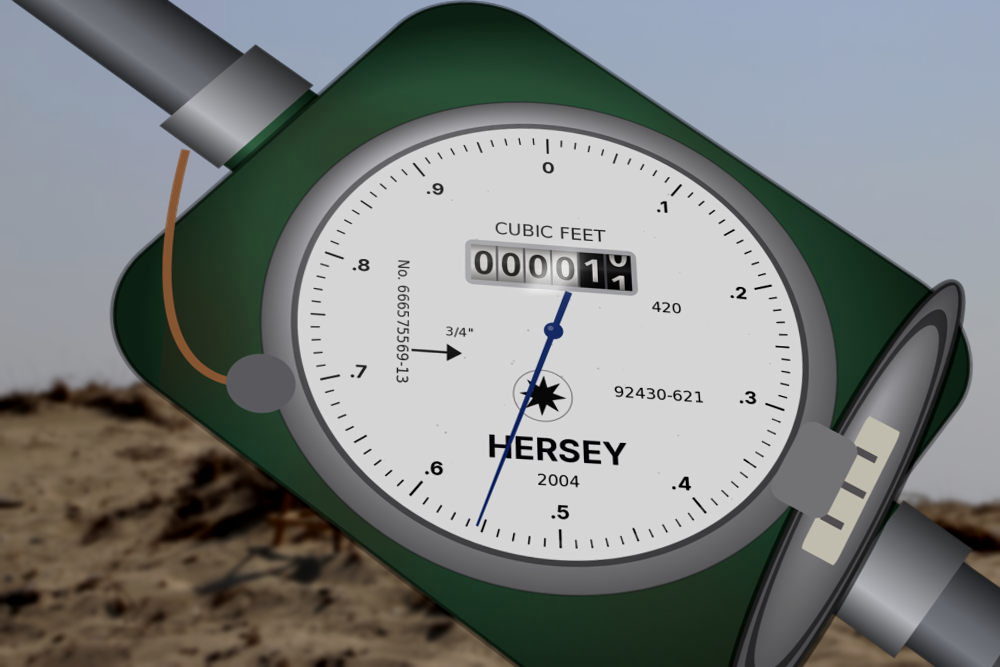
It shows 10.55 ft³
